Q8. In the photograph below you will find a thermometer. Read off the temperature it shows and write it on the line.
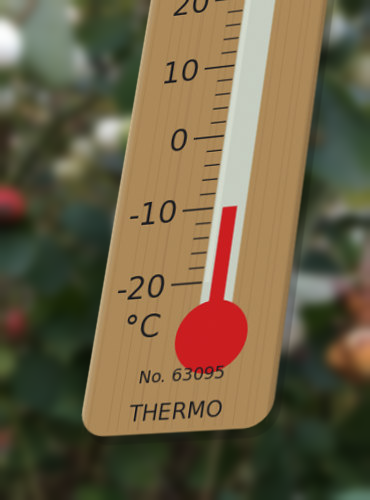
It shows -10 °C
